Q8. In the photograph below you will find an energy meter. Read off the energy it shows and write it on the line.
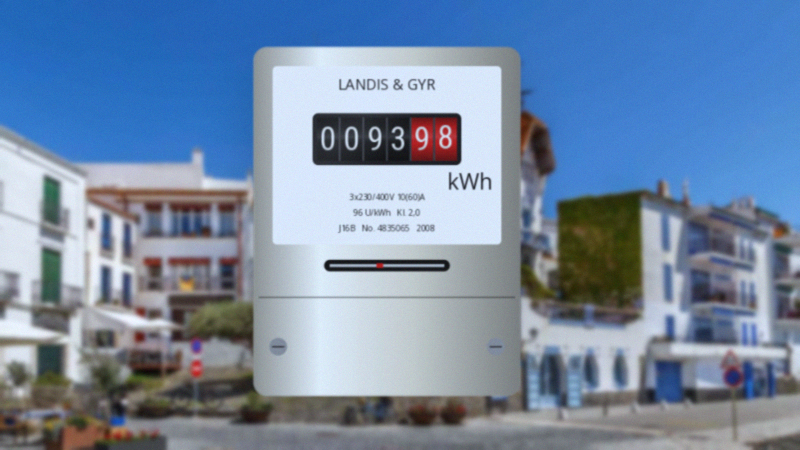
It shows 93.98 kWh
